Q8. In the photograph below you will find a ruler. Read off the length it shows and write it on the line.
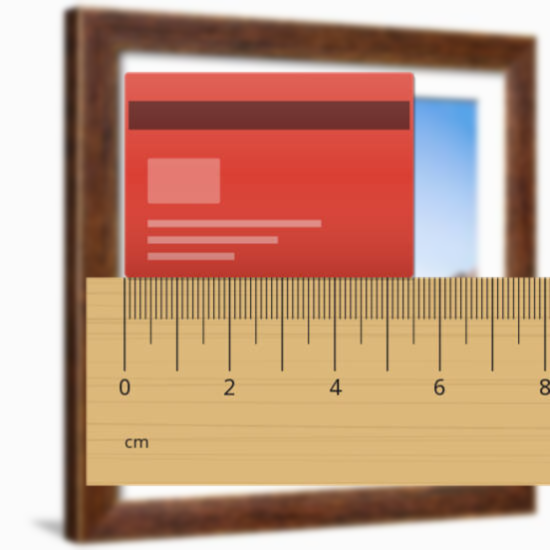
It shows 5.5 cm
